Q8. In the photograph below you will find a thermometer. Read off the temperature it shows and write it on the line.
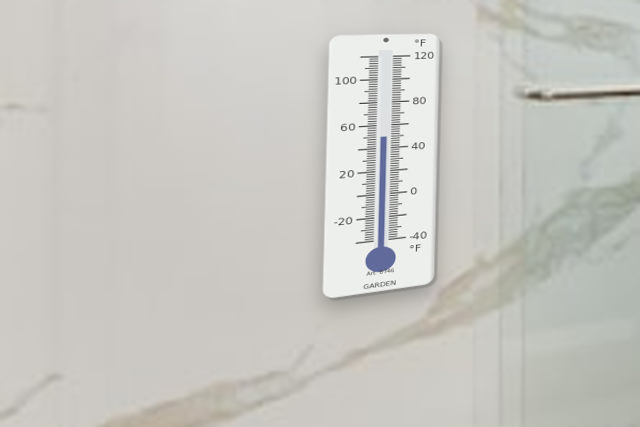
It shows 50 °F
